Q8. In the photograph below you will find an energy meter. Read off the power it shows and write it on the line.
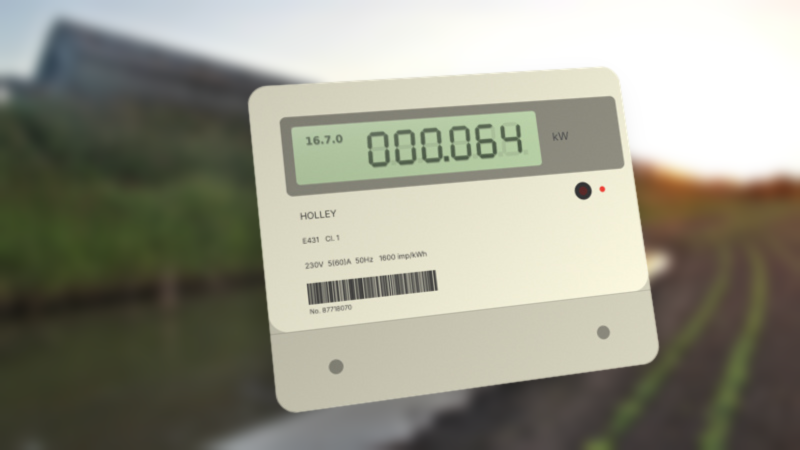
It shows 0.064 kW
